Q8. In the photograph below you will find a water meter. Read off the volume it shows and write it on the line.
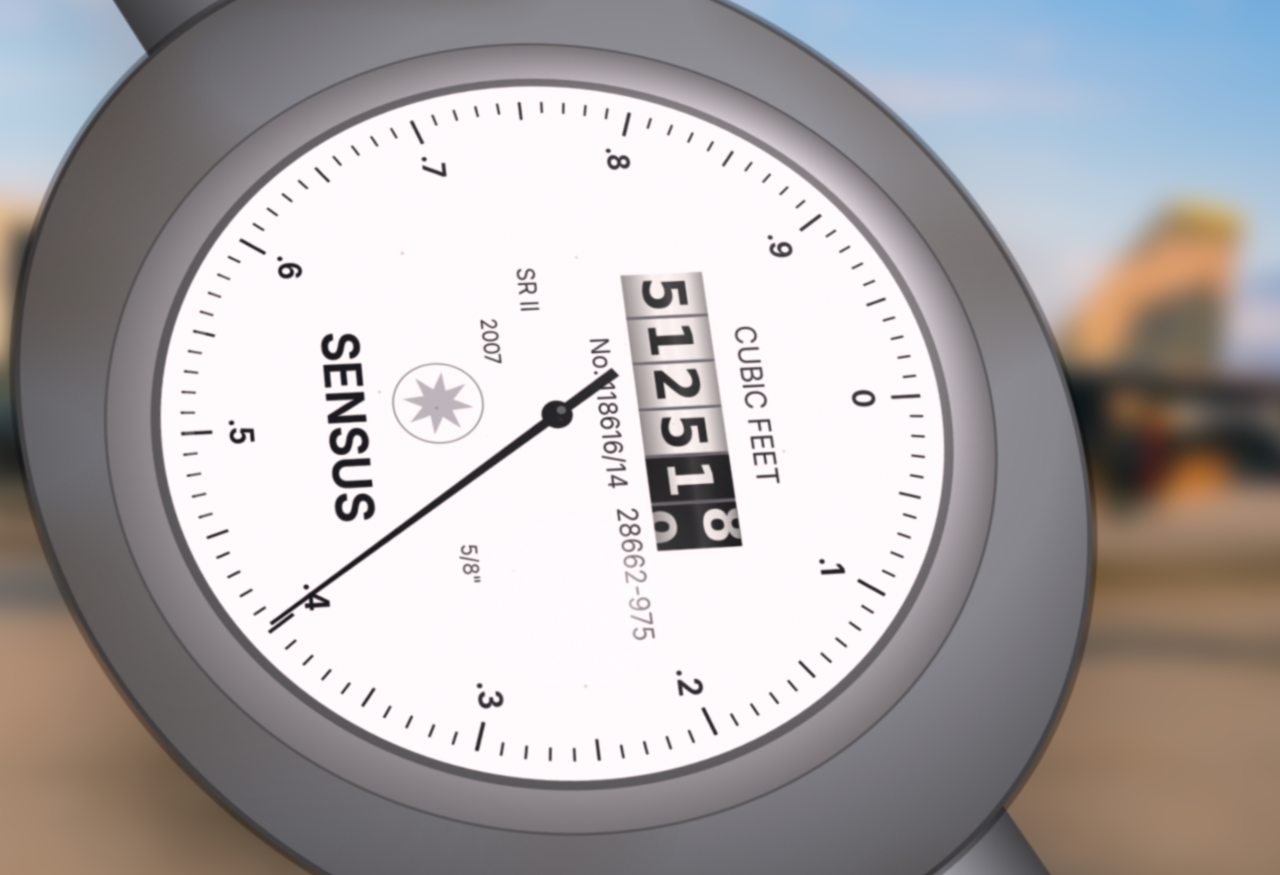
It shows 512518.40 ft³
